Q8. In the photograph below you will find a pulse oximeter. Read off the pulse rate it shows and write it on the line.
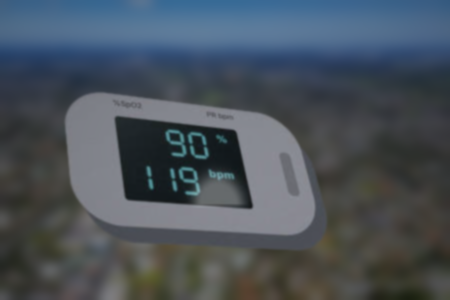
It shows 119 bpm
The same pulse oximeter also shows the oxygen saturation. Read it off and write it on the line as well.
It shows 90 %
